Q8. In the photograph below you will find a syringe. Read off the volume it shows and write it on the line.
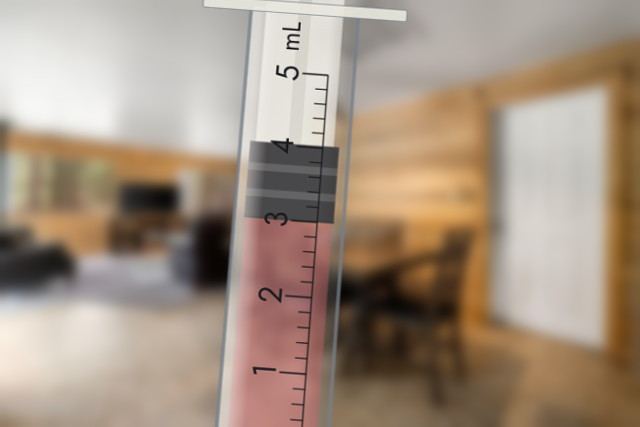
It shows 3 mL
